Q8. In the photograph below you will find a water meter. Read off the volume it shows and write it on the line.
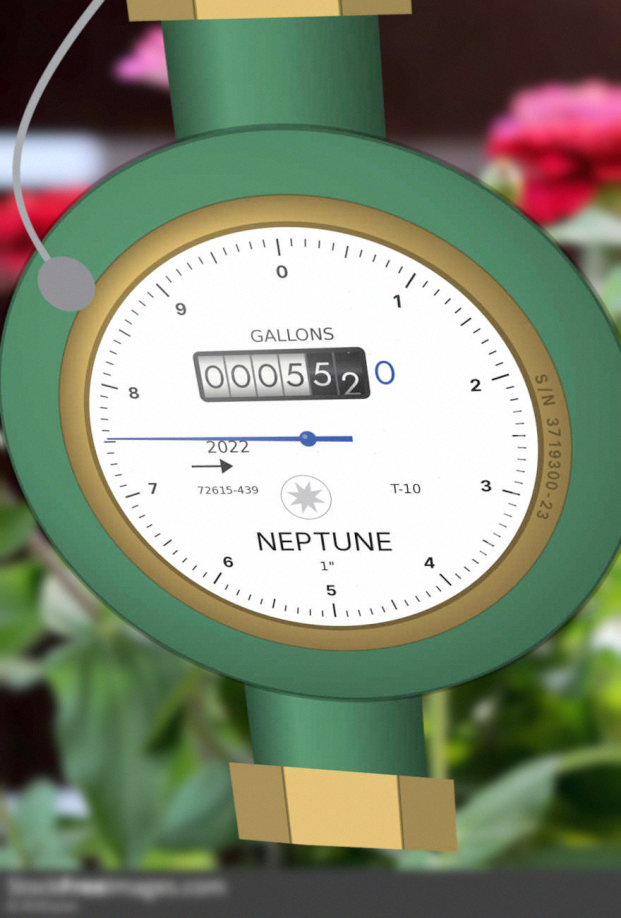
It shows 5517.5 gal
